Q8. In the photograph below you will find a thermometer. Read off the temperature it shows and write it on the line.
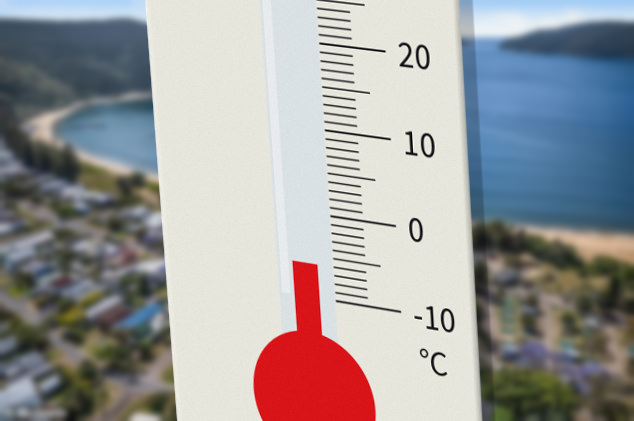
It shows -6 °C
